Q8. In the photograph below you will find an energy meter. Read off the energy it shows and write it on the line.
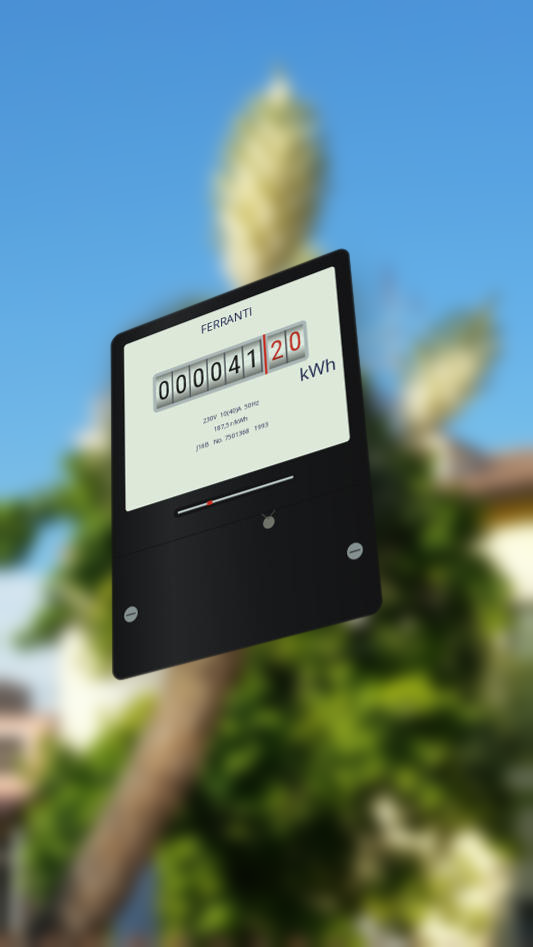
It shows 41.20 kWh
